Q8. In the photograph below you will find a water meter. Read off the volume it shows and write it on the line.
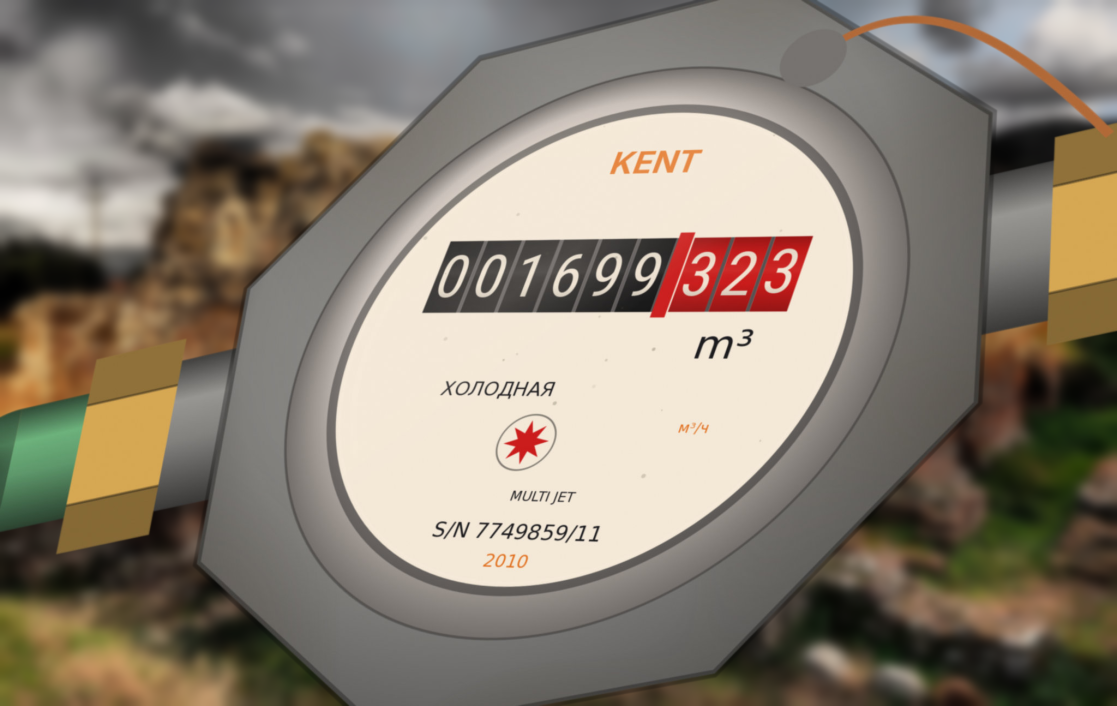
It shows 1699.323 m³
